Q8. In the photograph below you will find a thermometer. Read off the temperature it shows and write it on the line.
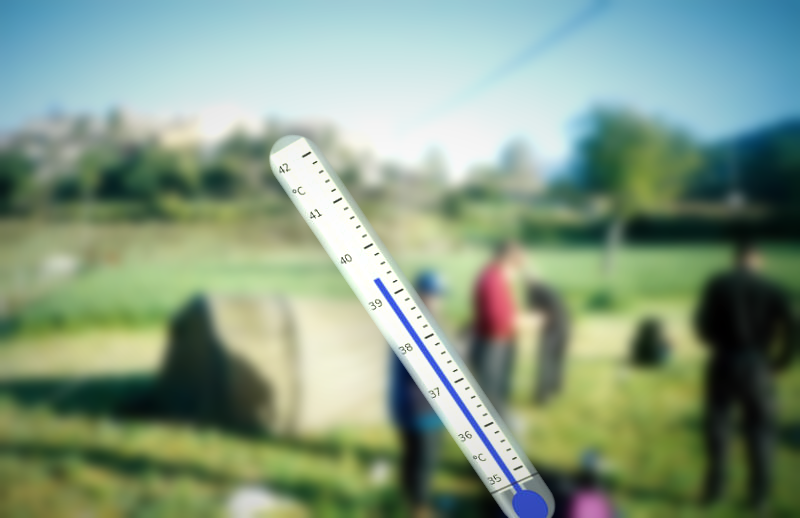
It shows 39.4 °C
